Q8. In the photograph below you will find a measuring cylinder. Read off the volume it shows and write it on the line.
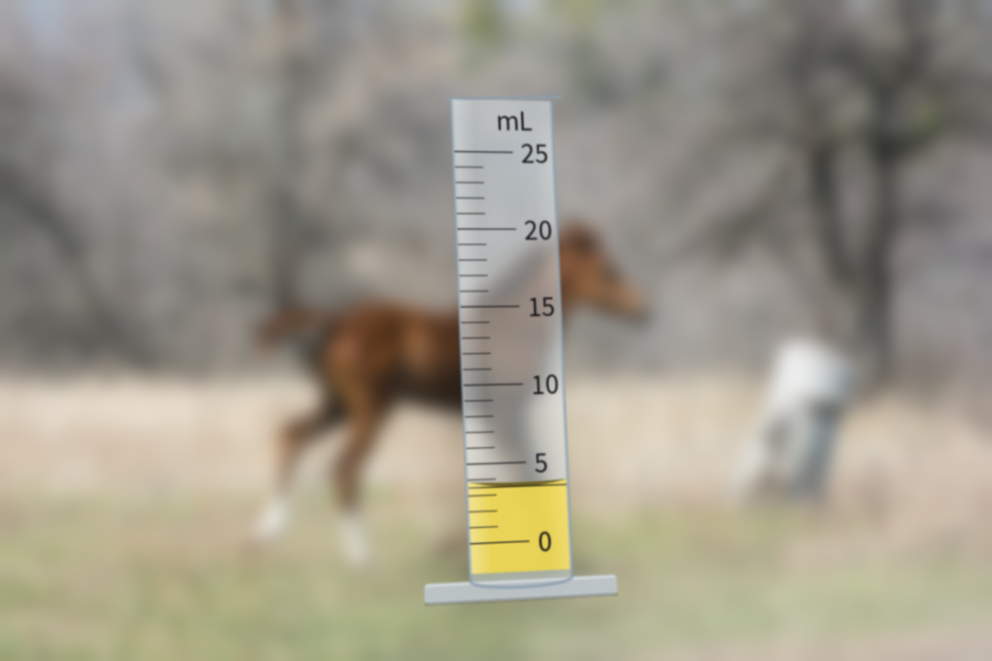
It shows 3.5 mL
